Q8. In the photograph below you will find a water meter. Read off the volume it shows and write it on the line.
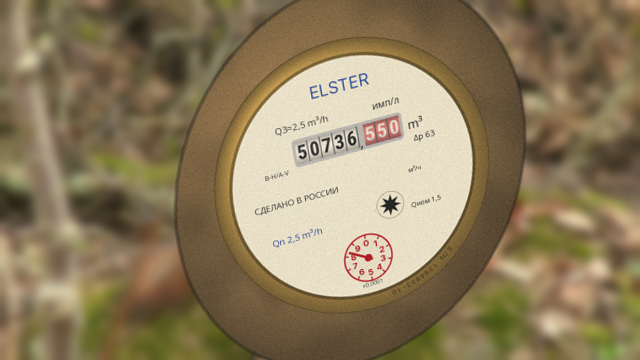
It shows 50736.5508 m³
